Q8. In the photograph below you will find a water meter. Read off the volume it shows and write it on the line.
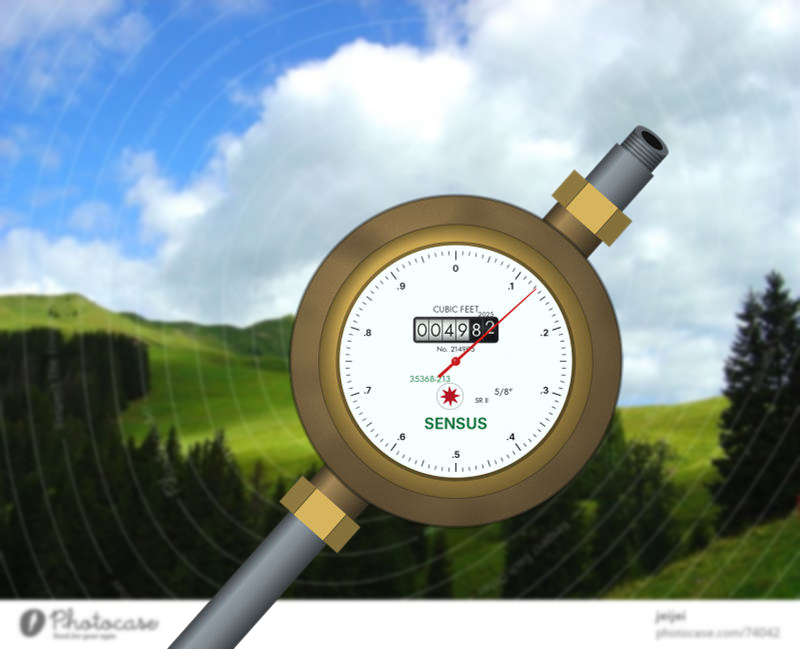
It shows 4982.13 ft³
